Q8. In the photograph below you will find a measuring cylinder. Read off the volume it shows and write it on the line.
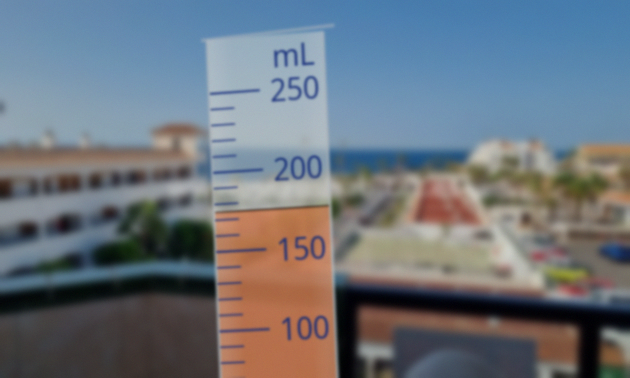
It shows 175 mL
